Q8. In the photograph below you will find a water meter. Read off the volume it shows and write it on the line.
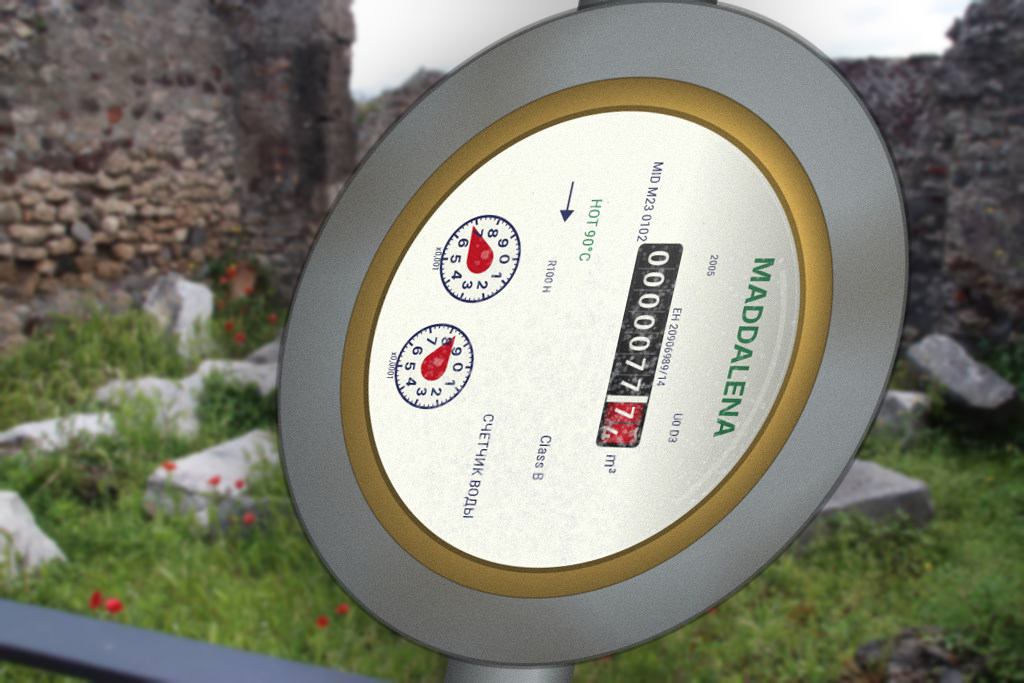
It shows 77.7368 m³
